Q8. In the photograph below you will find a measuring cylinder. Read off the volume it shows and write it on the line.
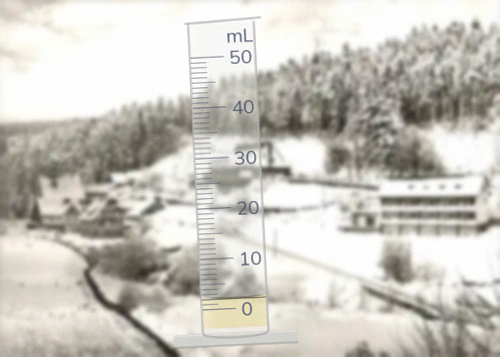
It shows 2 mL
